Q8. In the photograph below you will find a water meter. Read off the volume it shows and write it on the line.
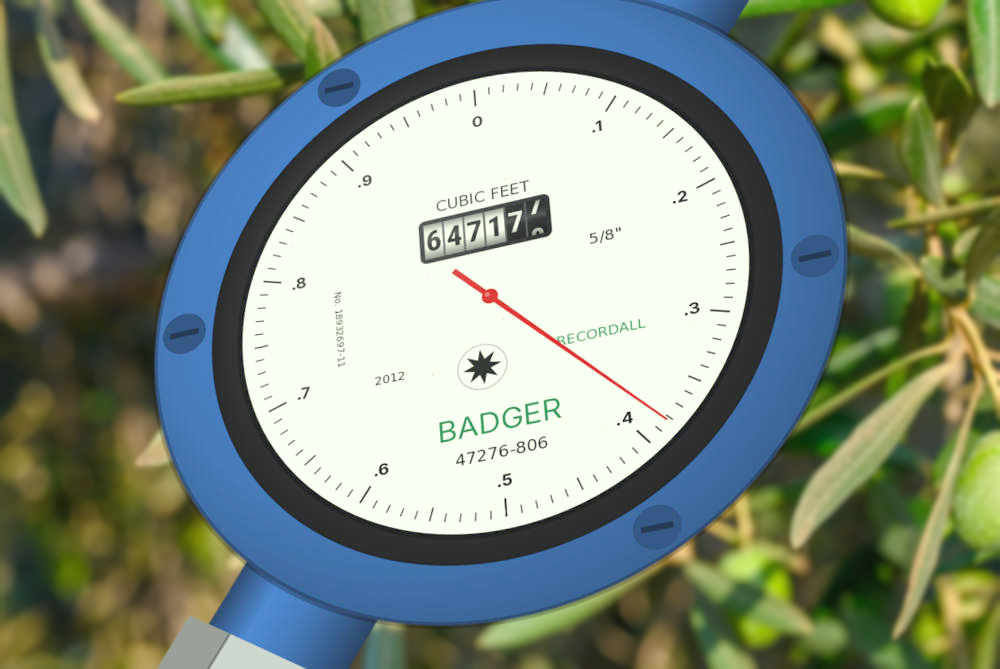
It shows 647177.38 ft³
